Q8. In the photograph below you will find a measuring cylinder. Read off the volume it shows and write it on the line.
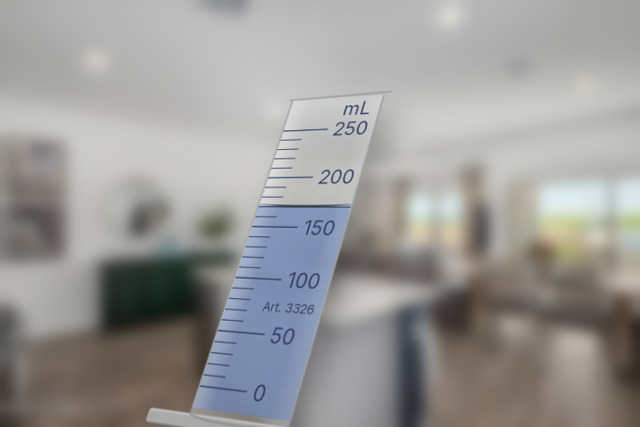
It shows 170 mL
